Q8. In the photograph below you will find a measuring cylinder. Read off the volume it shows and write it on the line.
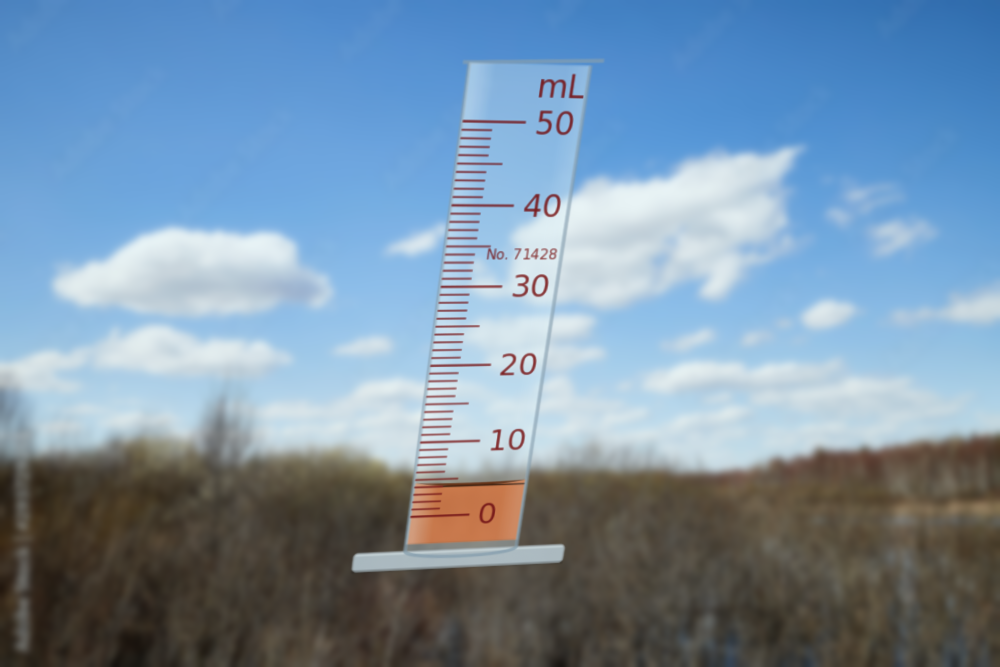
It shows 4 mL
